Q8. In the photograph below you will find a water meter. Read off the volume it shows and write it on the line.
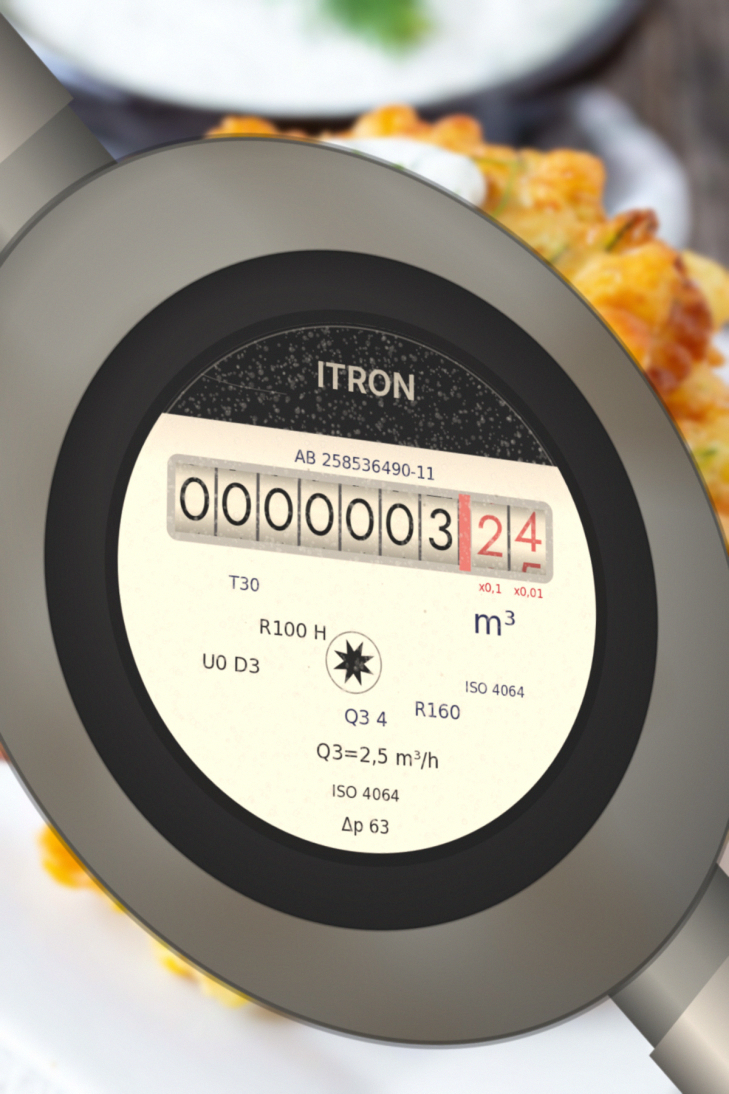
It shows 3.24 m³
